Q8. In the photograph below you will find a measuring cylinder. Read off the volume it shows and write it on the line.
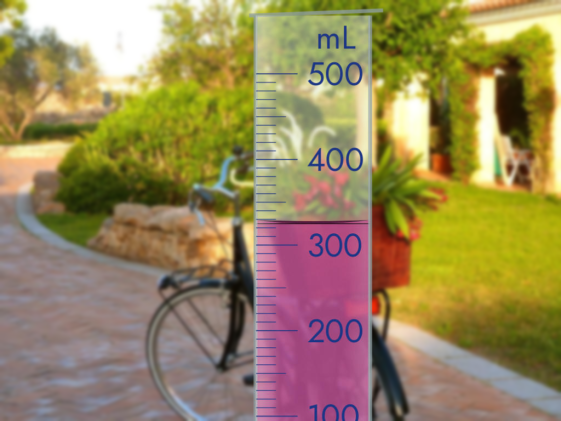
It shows 325 mL
